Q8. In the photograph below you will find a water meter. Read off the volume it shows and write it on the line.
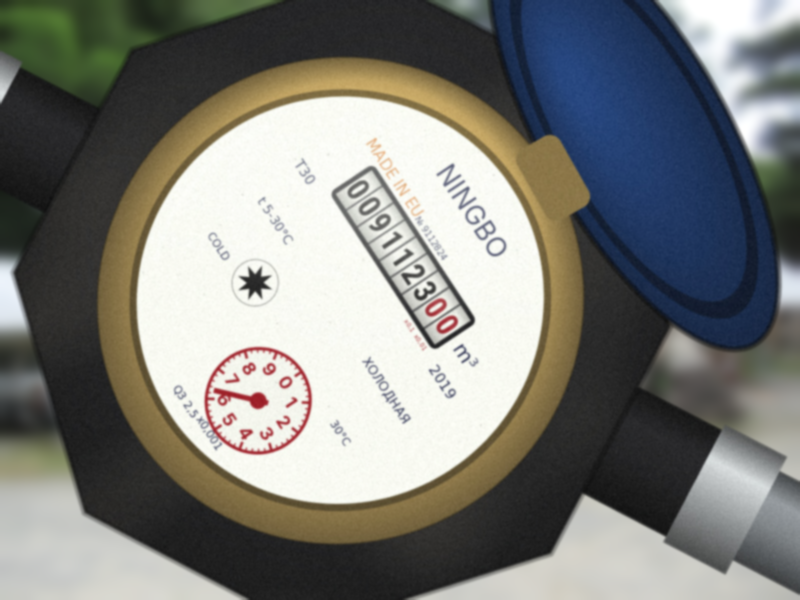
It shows 91123.006 m³
